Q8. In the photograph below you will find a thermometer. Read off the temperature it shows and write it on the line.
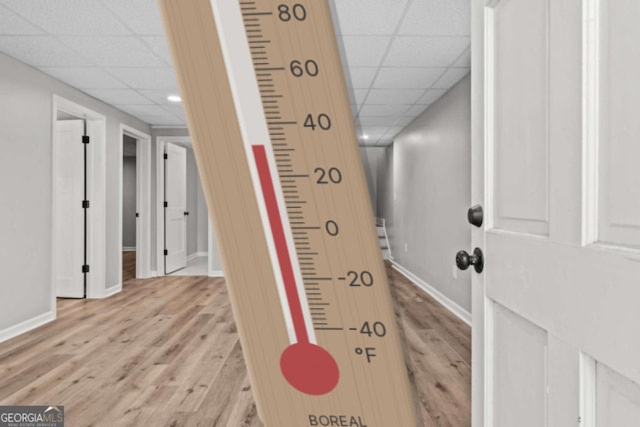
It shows 32 °F
